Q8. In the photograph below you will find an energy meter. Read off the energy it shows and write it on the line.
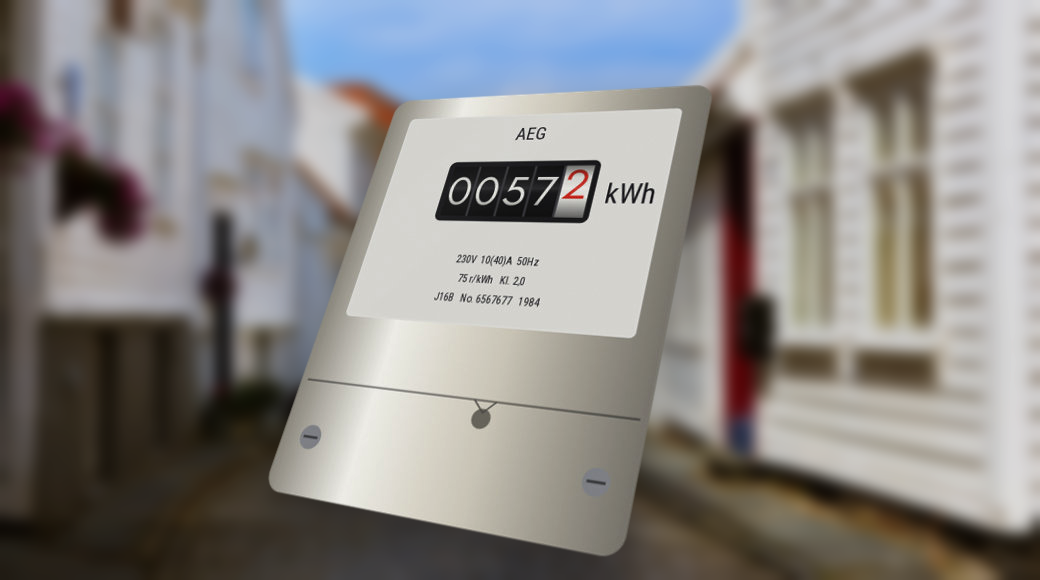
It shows 57.2 kWh
